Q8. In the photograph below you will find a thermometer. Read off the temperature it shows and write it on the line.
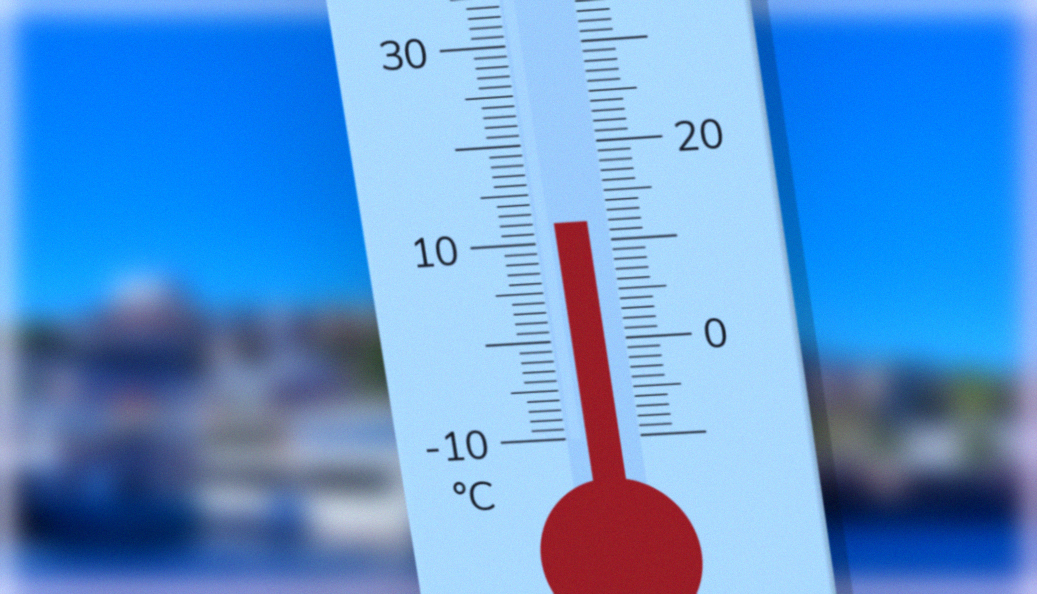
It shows 12 °C
